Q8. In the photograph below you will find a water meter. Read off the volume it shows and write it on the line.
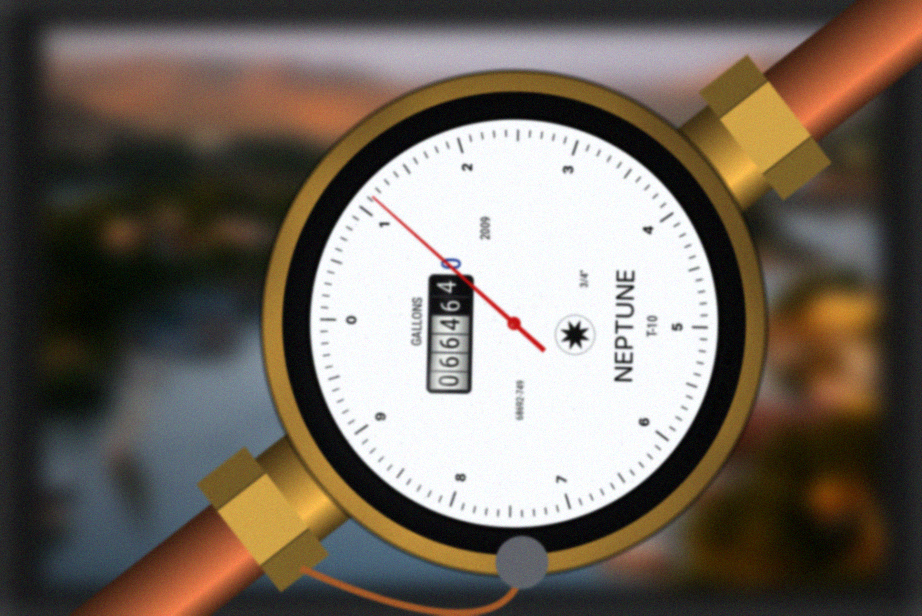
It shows 664641.1 gal
